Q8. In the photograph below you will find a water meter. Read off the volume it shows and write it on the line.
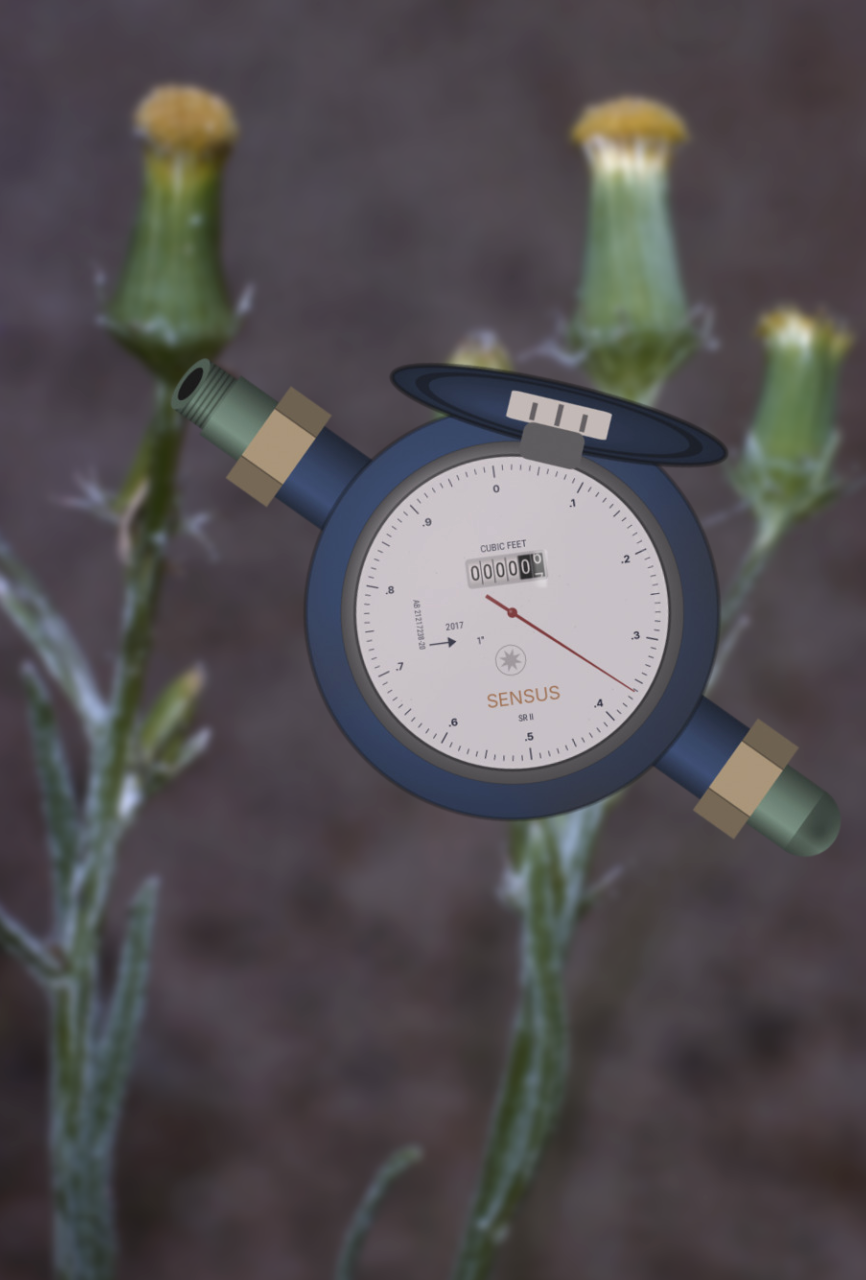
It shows 6.36 ft³
